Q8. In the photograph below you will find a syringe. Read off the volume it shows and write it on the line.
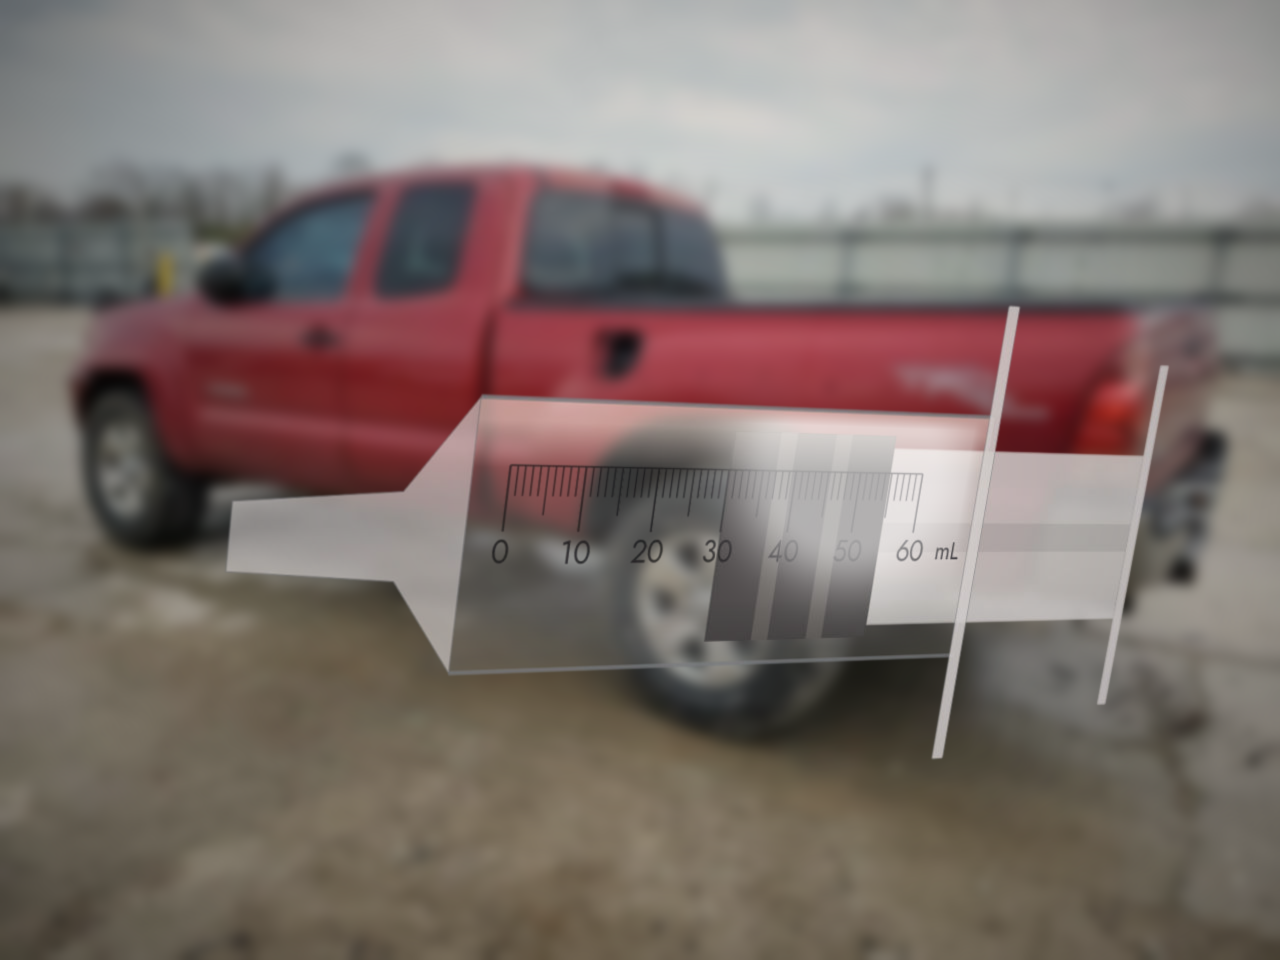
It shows 30 mL
